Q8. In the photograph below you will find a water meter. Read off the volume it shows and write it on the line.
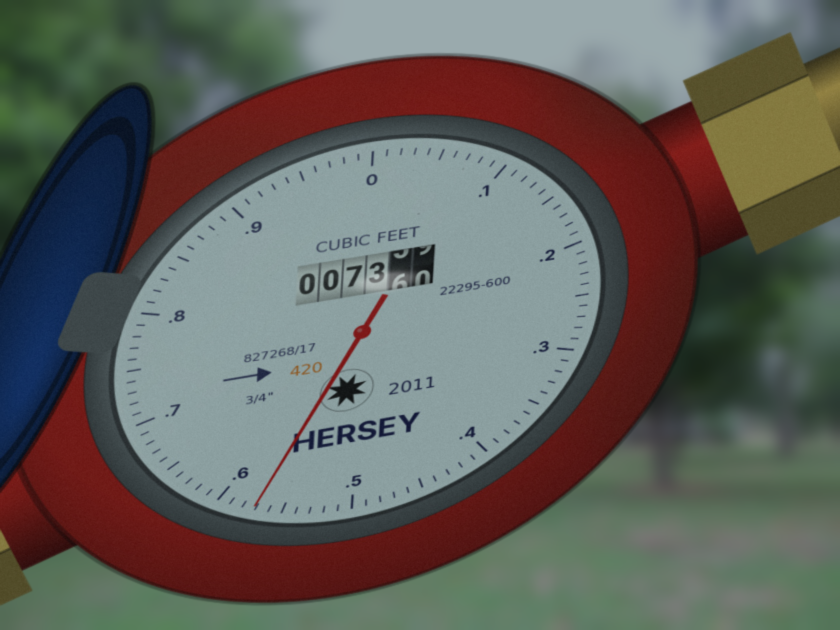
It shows 7359.57 ft³
